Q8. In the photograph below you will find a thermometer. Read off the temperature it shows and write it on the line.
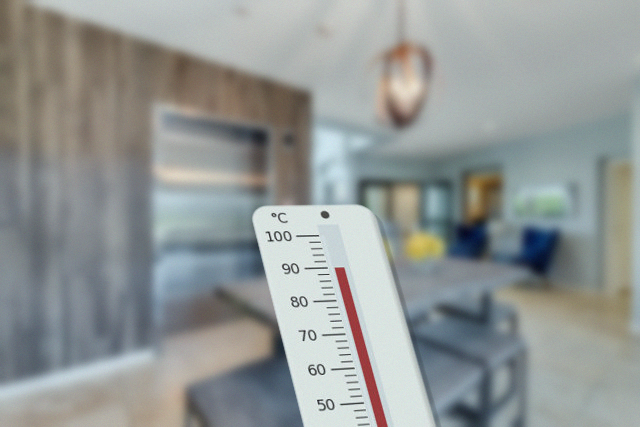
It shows 90 °C
